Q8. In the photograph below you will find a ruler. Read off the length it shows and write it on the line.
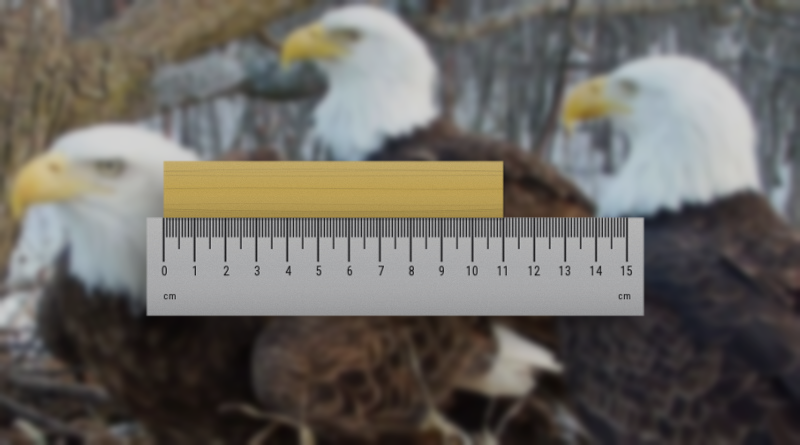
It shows 11 cm
